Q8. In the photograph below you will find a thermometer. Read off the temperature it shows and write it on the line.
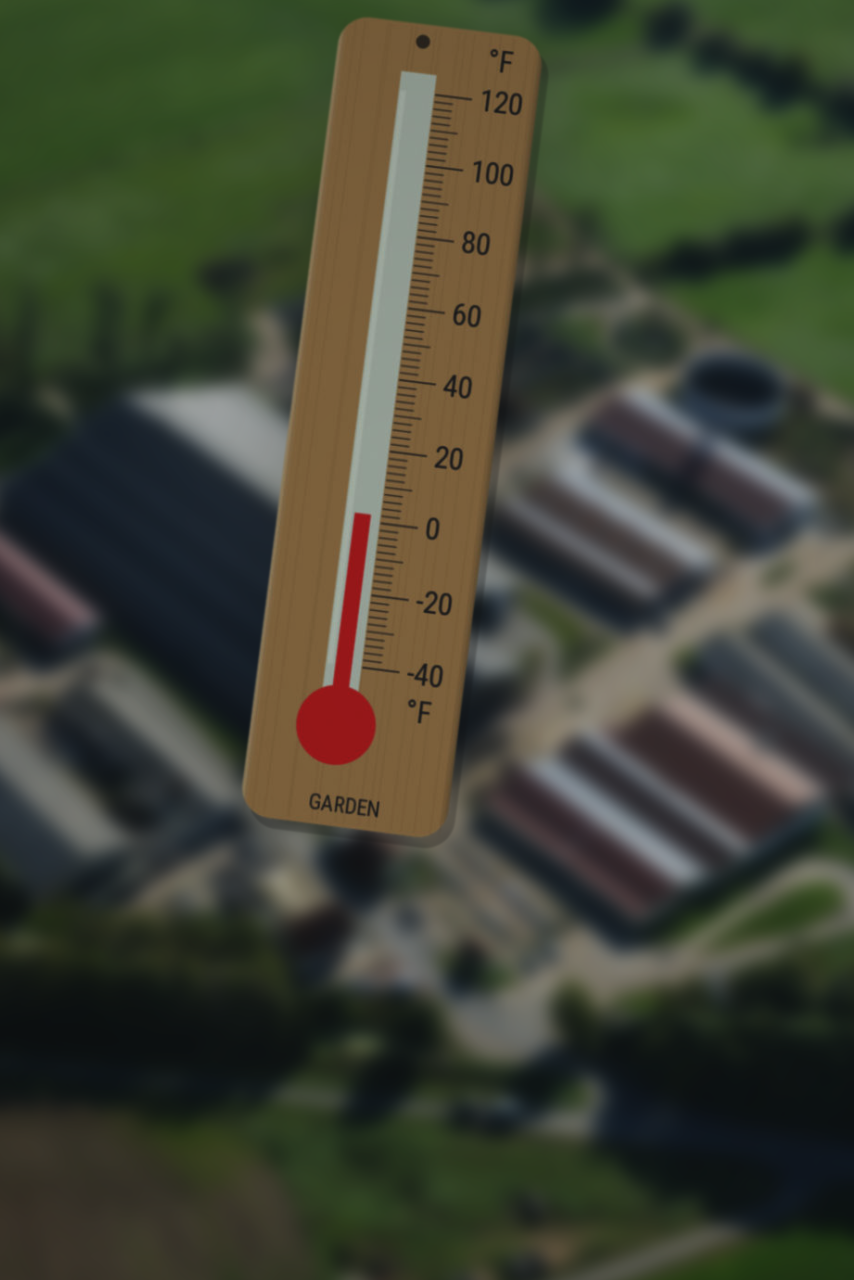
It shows 2 °F
